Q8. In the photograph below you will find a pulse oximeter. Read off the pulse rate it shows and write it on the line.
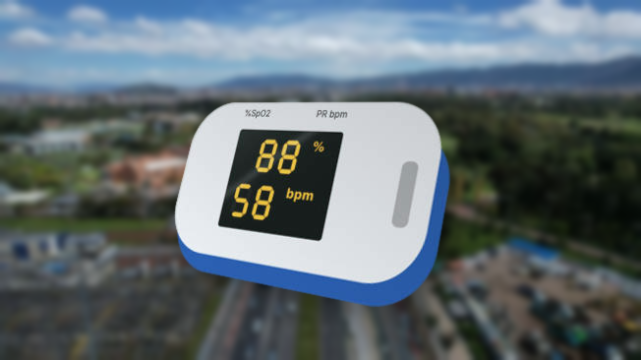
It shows 58 bpm
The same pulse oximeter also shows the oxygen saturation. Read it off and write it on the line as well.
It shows 88 %
